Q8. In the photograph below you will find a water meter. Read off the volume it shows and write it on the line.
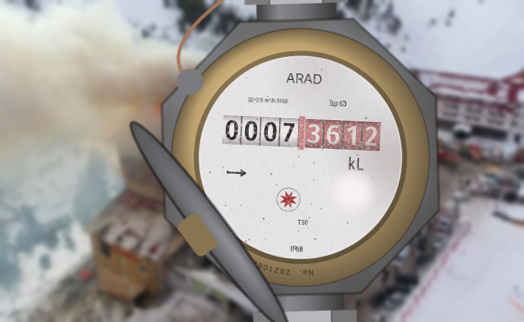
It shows 7.3612 kL
